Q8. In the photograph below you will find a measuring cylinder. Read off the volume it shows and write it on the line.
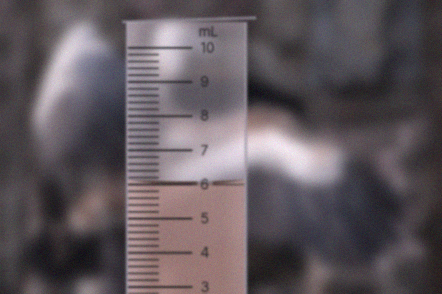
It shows 6 mL
